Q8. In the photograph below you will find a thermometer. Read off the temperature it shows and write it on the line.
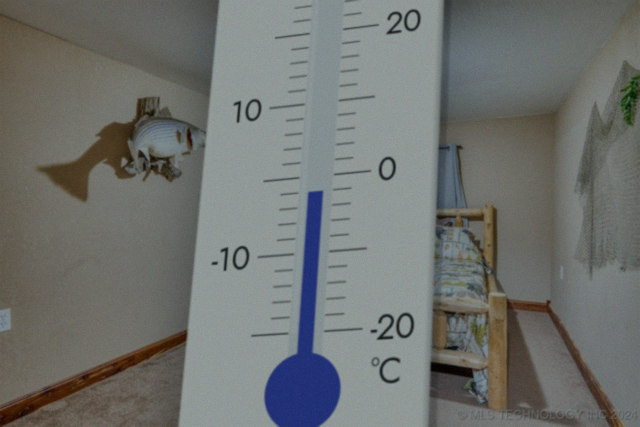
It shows -2 °C
